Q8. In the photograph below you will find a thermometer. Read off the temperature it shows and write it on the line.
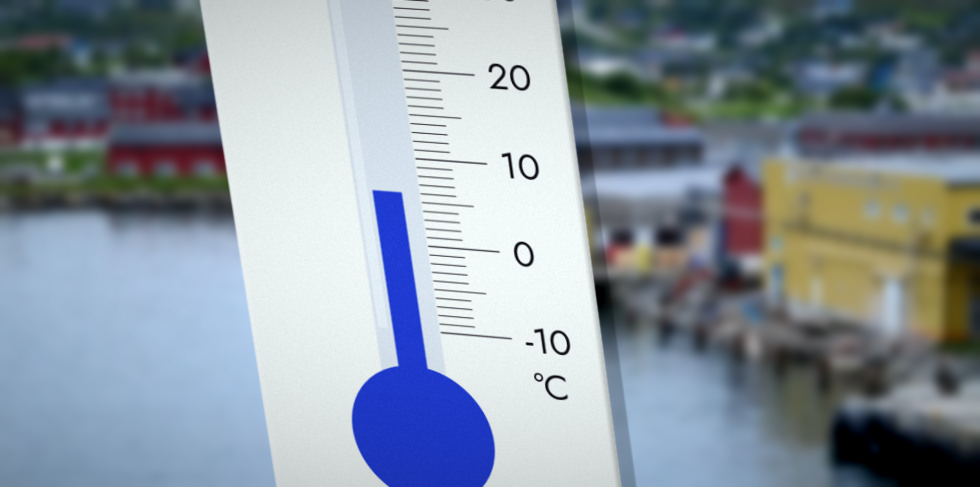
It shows 6 °C
